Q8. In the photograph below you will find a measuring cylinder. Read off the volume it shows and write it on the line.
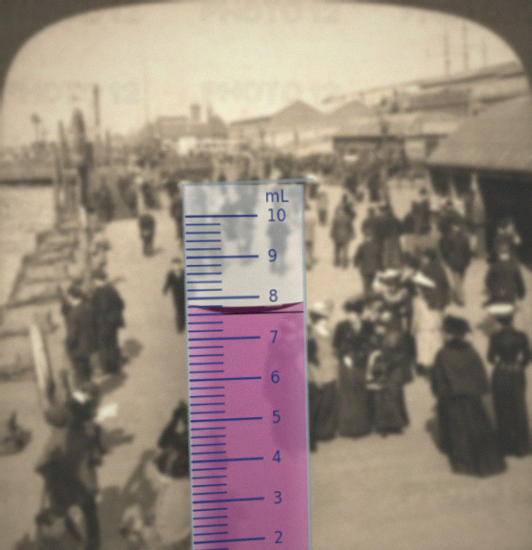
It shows 7.6 mL
